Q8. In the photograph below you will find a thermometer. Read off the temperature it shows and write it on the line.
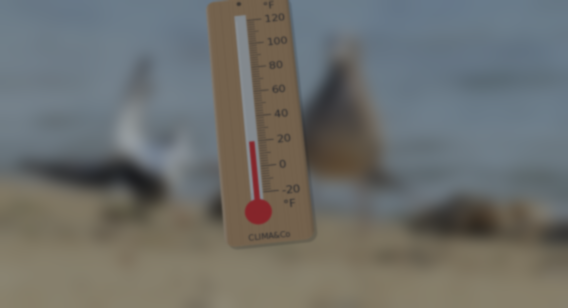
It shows 20 °F
